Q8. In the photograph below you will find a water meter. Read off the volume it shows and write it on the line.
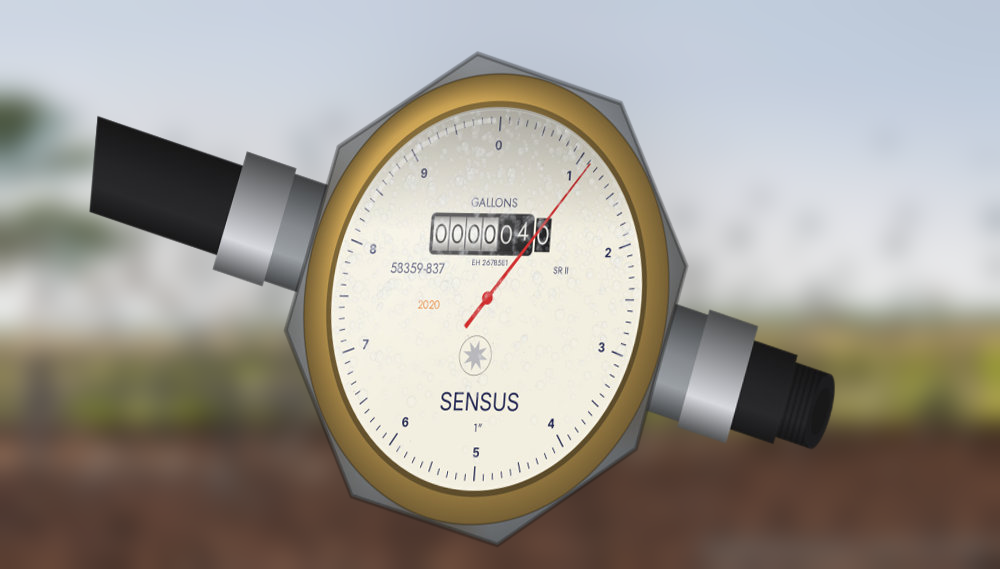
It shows 41.1 gal
